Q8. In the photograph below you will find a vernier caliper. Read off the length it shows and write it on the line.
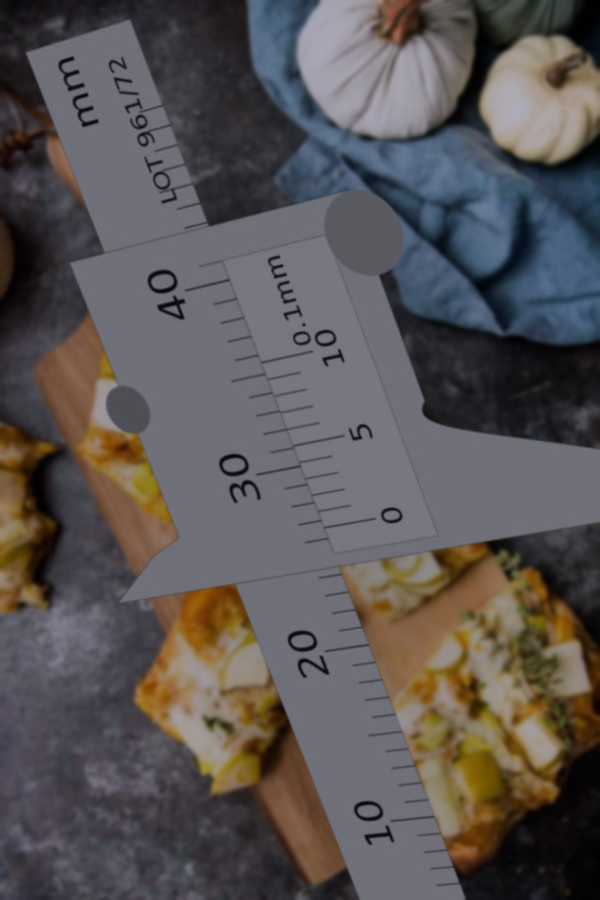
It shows 26.6 mm
